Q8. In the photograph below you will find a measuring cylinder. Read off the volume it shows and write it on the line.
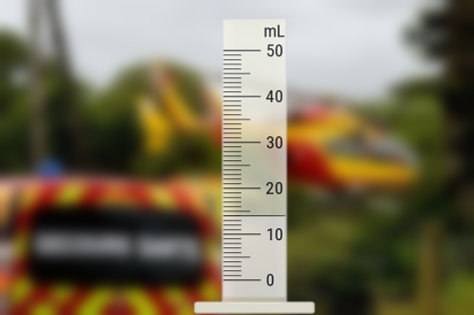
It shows 14 mL
